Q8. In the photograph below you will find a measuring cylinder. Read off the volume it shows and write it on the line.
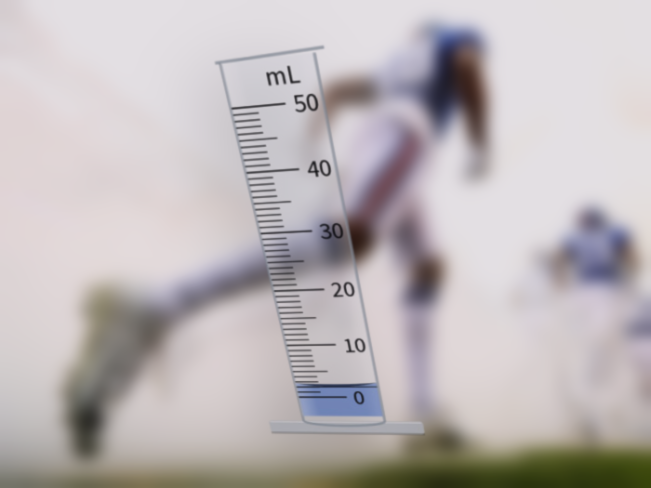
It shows 2 mL
